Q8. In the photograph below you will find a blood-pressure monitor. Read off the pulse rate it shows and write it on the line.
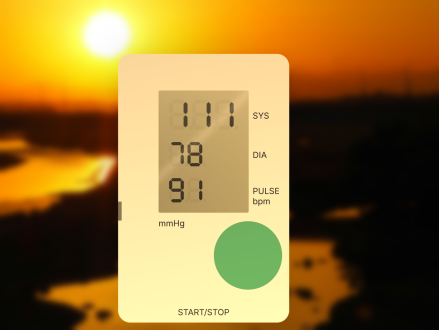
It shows 91 bpm
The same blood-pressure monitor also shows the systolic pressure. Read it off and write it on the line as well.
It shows 111 mmHg
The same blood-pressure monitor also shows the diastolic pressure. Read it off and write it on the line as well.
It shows 78 mmHg
